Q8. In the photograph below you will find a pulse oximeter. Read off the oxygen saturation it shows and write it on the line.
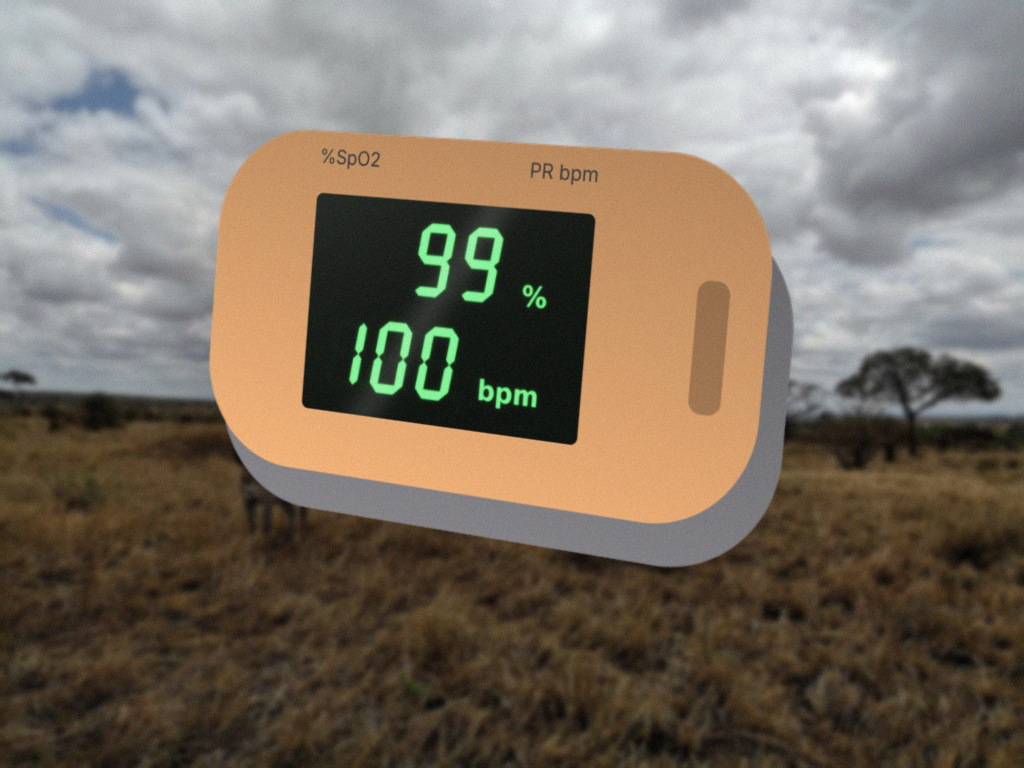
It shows 99 %
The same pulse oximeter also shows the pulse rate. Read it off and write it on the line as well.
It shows 100 bpm
